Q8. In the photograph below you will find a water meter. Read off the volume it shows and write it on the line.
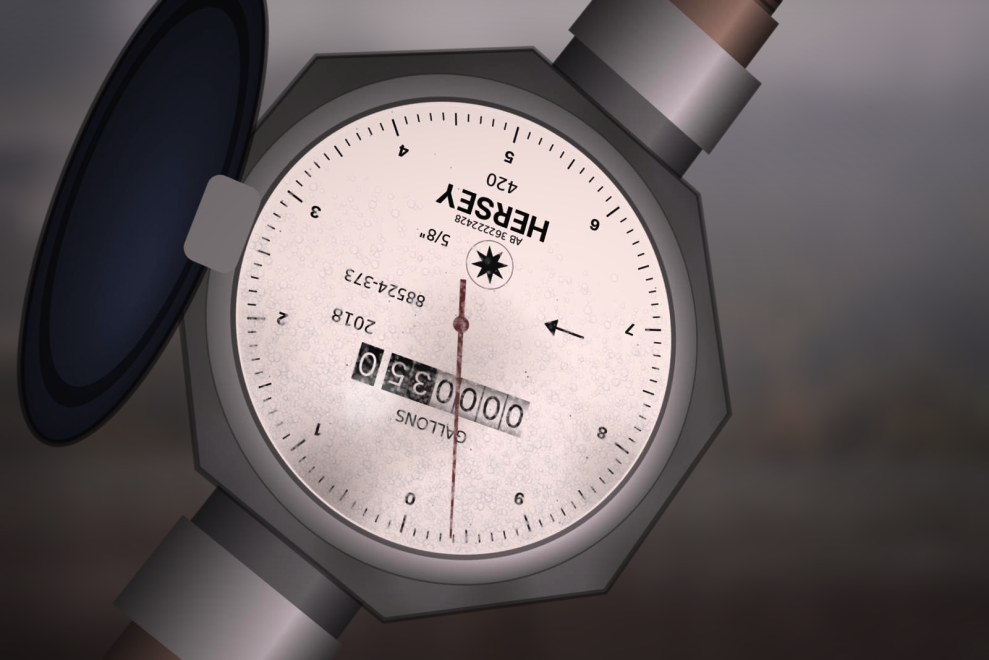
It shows 349.6 gal
